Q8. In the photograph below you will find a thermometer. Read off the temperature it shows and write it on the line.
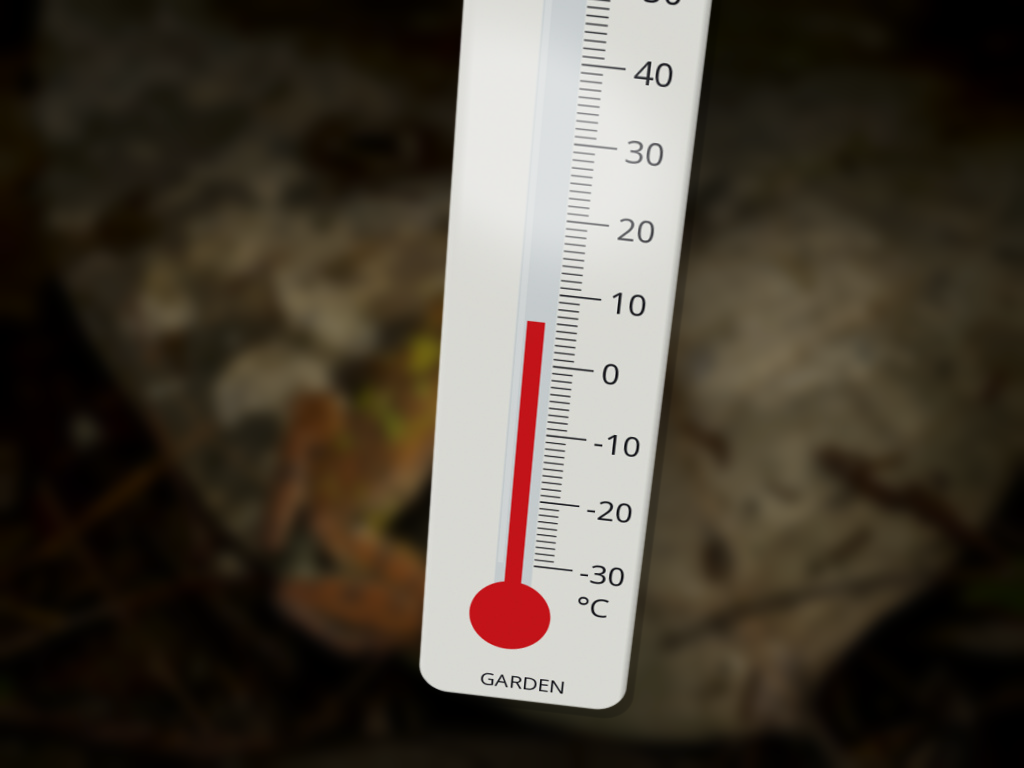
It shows 6 °C
